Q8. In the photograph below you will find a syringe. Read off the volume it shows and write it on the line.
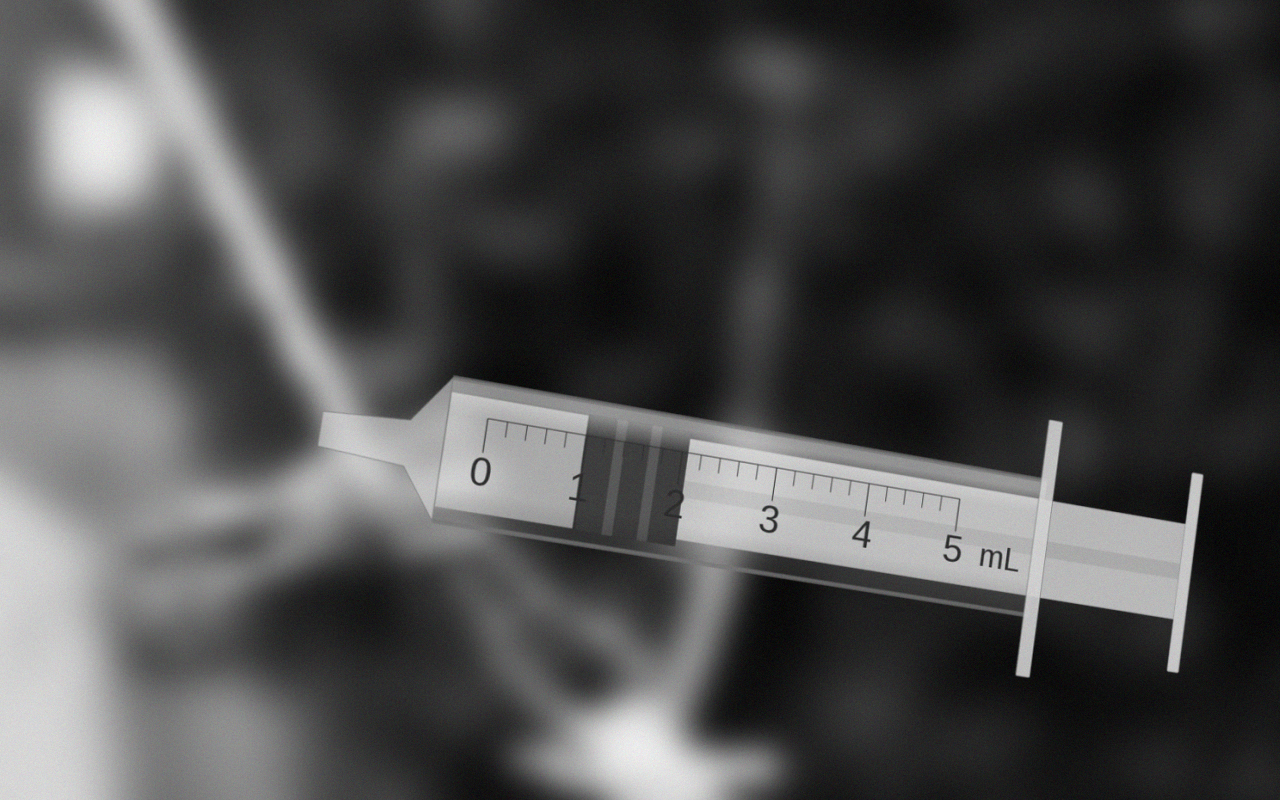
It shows 1 mL
